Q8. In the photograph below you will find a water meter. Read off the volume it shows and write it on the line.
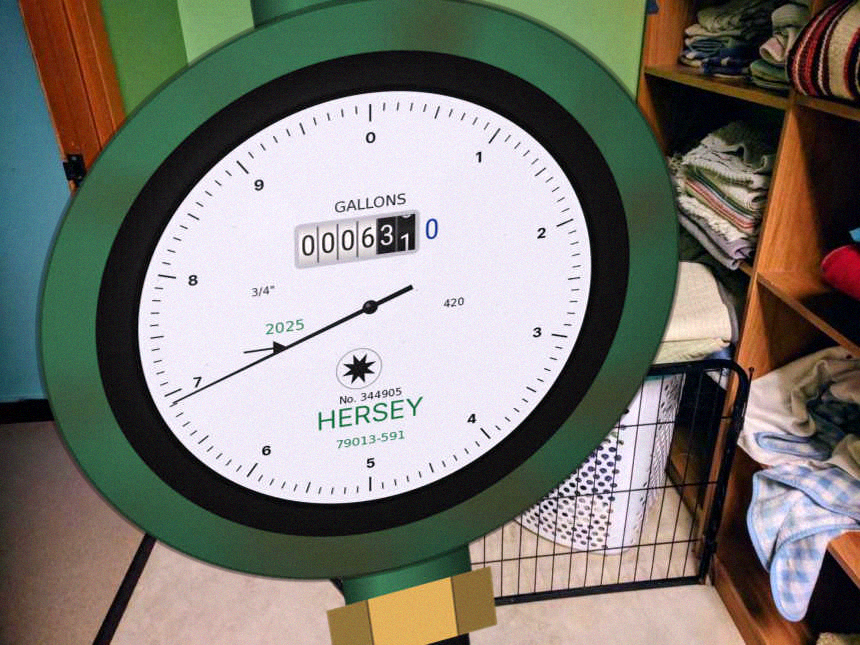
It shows 6306.9 gal
